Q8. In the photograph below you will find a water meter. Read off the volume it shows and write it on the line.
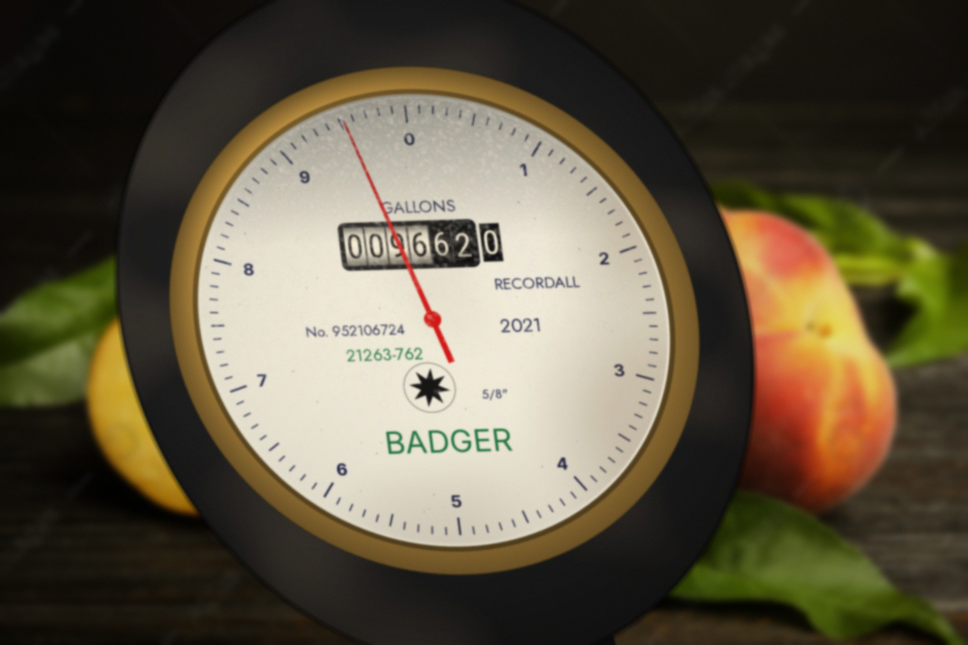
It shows 96619.5 gal
